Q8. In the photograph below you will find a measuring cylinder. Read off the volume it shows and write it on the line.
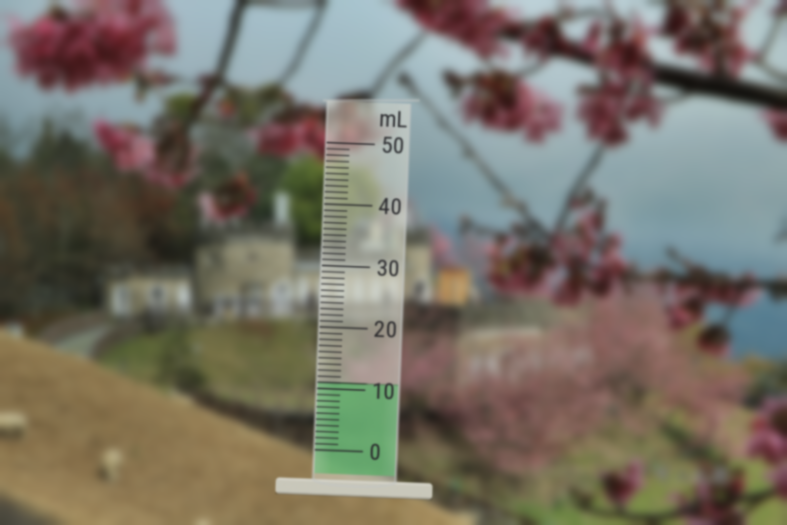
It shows 11 mL
